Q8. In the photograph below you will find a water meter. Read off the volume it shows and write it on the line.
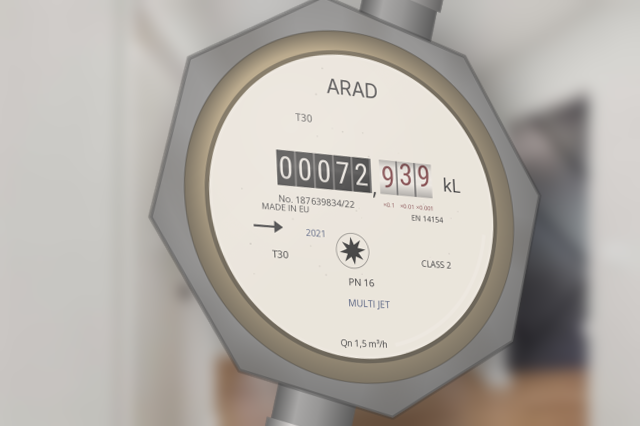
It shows 72.939 kL
